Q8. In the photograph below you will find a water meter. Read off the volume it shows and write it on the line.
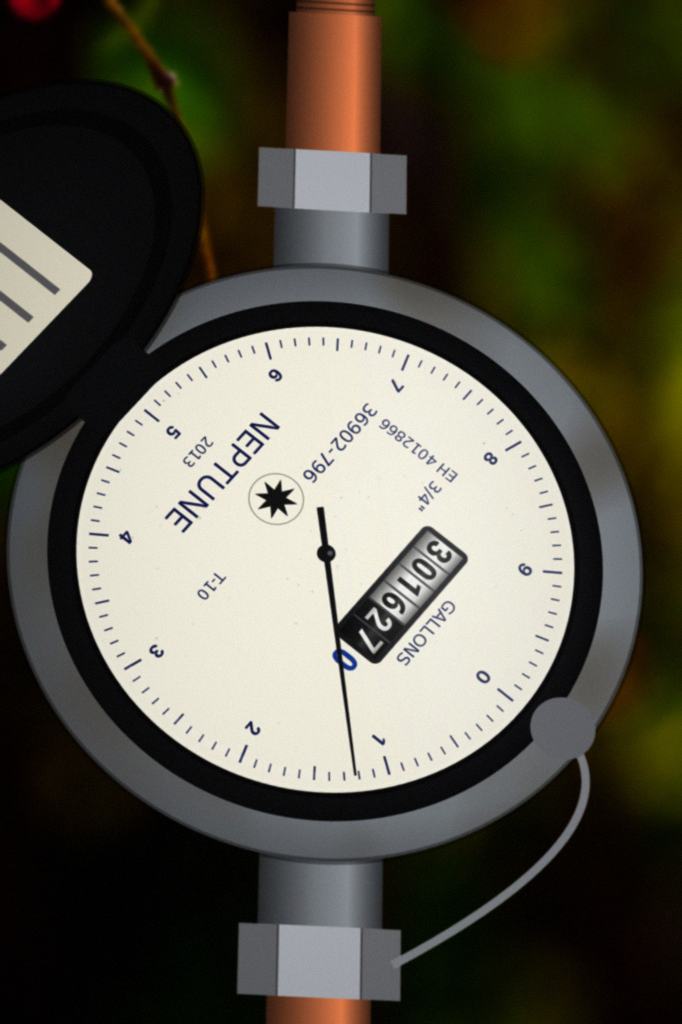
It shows 3016271.2 gal
